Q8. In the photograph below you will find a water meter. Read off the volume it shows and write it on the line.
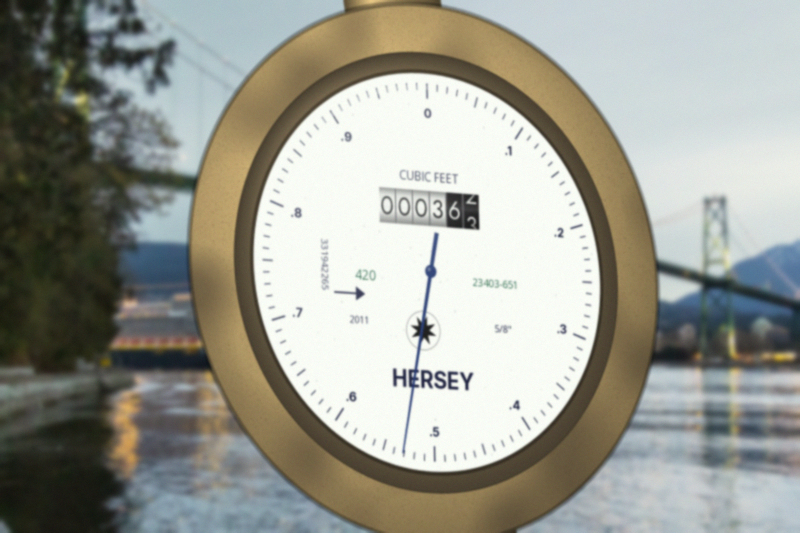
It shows 362.53 ft³
